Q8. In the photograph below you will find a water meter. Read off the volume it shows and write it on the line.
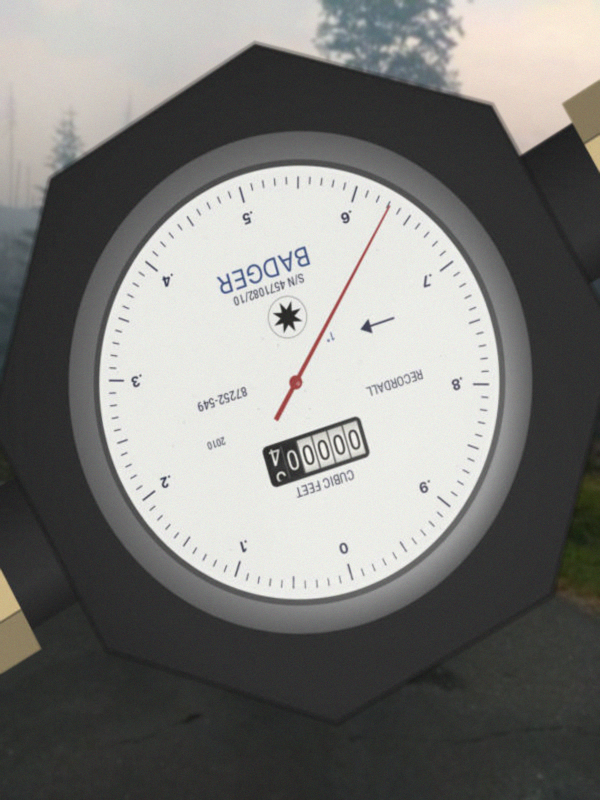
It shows 3.63 ft³
